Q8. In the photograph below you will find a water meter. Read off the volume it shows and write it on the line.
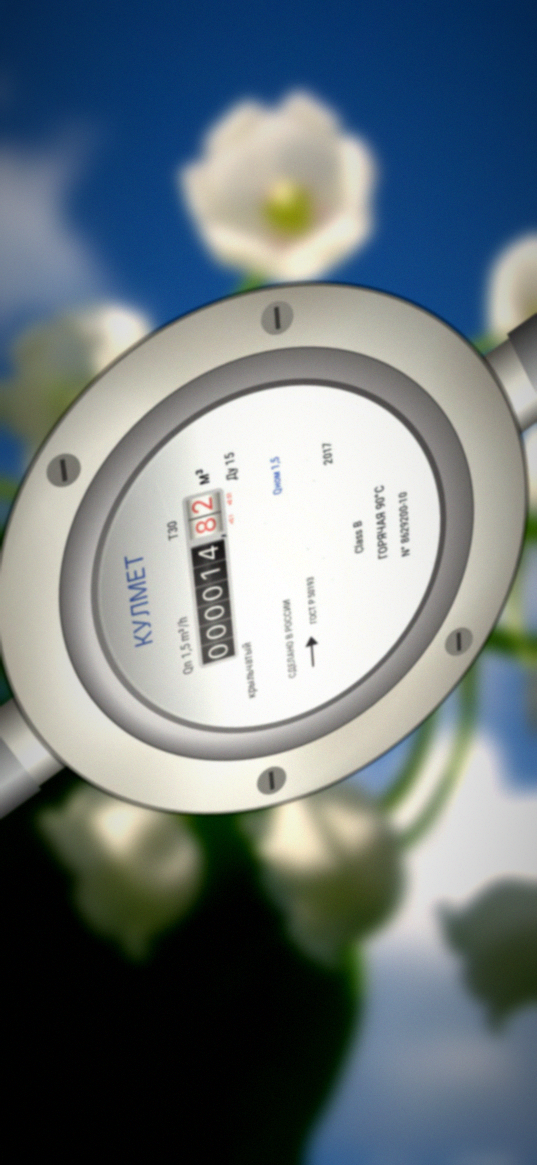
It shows 14.82 m³
